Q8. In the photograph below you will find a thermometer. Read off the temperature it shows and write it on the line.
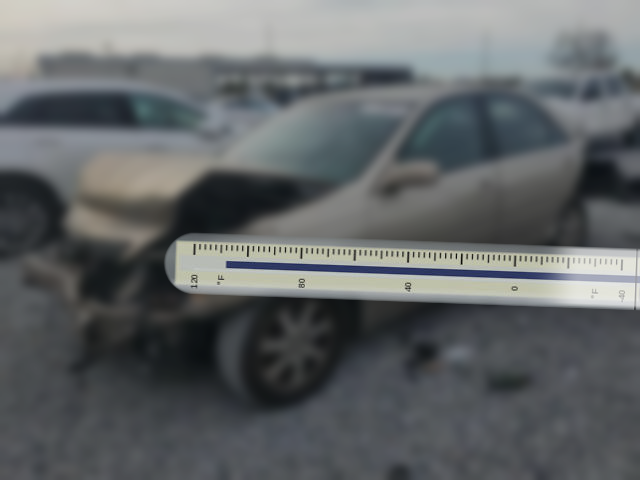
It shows 108 °F
